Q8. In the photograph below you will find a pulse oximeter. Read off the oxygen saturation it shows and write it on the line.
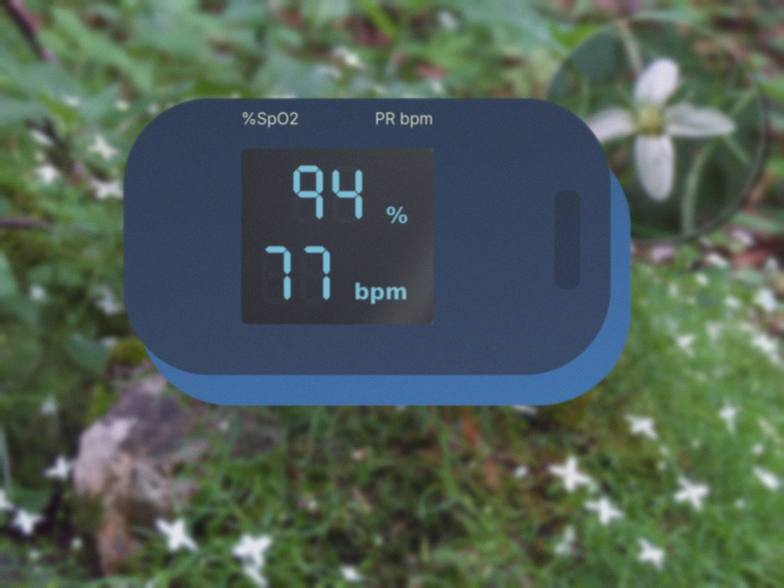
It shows 94 %
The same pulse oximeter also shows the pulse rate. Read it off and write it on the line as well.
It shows 77 bpm
